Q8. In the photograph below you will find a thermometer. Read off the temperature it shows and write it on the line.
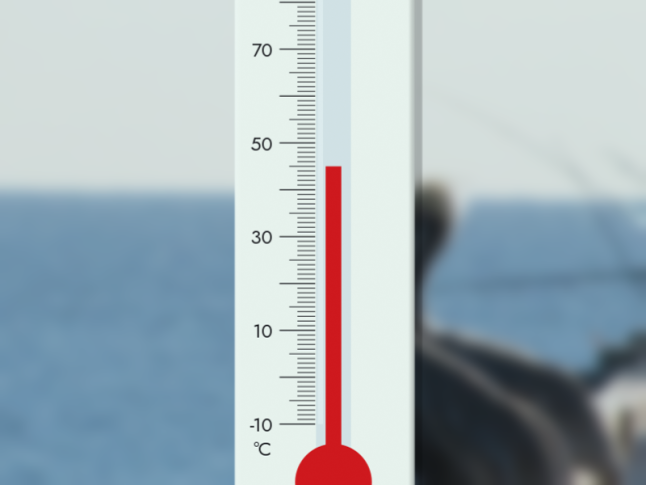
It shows 45 °C
